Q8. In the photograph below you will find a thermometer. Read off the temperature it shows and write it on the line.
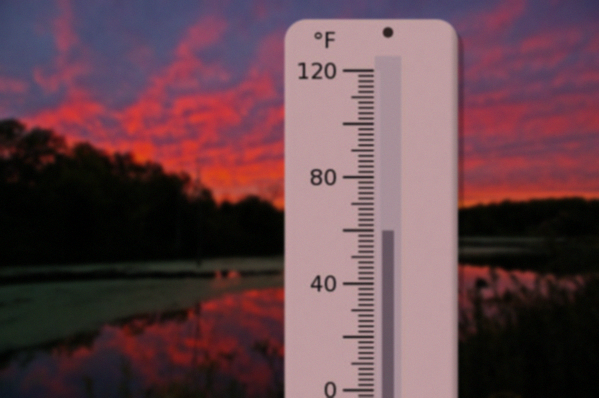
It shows 60 °F
